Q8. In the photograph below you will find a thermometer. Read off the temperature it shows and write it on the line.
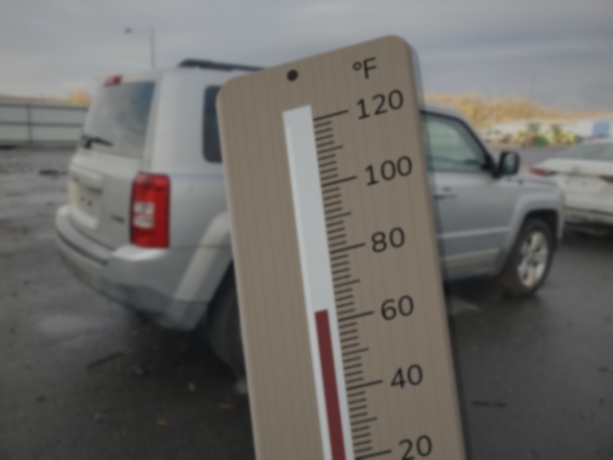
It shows 64 °F
